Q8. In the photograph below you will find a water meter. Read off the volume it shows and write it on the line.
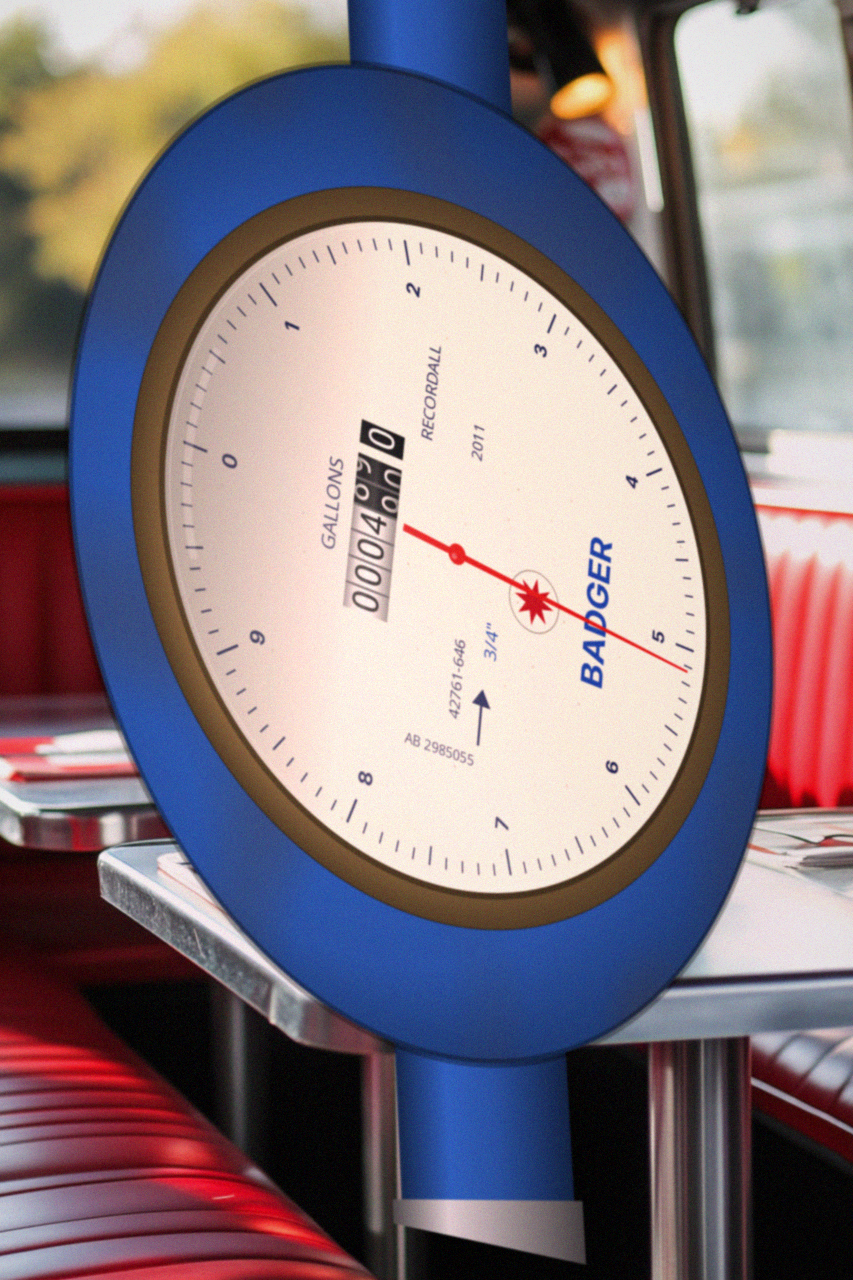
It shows 4895.1 gal
